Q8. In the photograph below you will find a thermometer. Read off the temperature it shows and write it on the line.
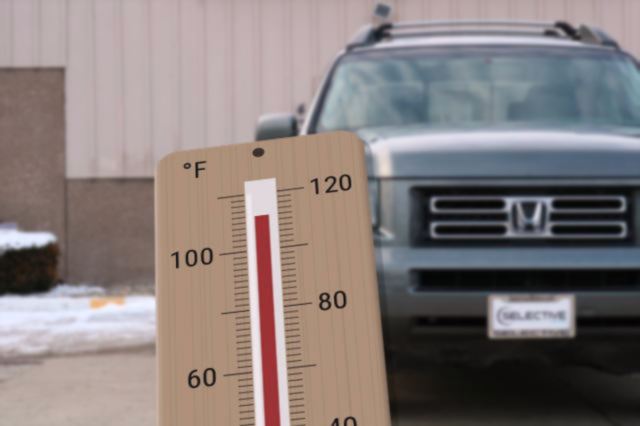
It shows 112 °F
